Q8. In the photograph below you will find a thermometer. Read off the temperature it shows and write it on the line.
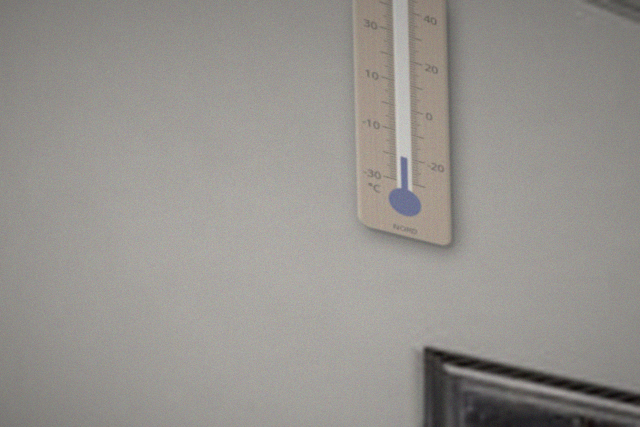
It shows -20 °C
